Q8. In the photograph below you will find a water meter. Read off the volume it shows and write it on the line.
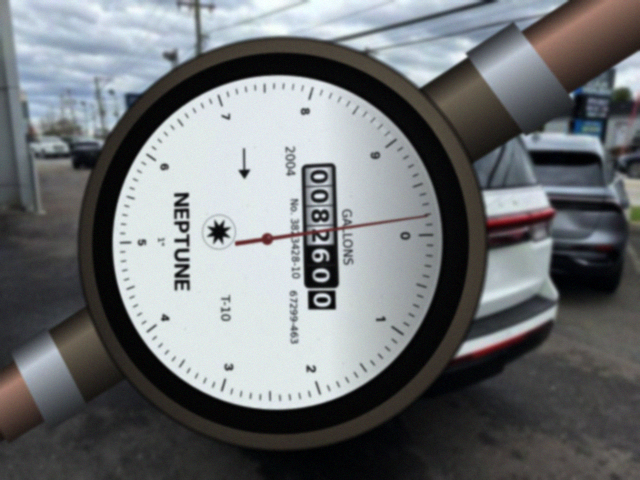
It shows 82599.8 gal
